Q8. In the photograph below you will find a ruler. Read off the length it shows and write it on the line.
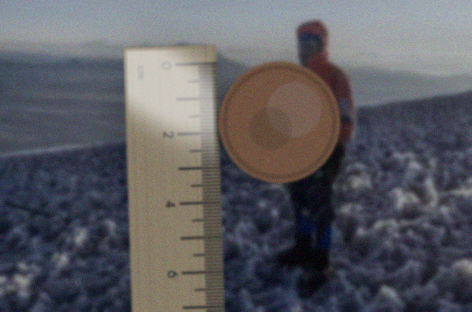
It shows 3.5 cm
